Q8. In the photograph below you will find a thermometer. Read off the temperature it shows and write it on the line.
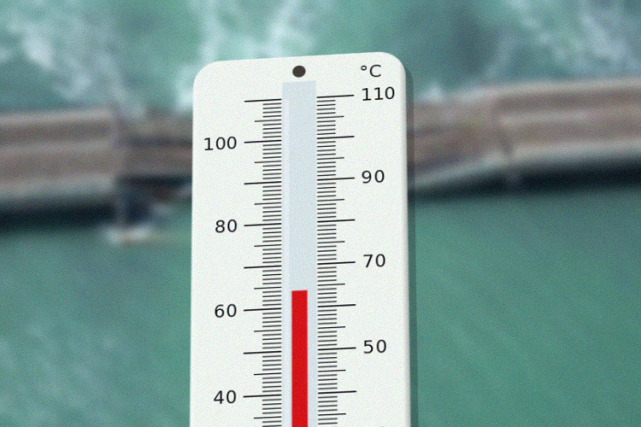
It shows 64 °C
